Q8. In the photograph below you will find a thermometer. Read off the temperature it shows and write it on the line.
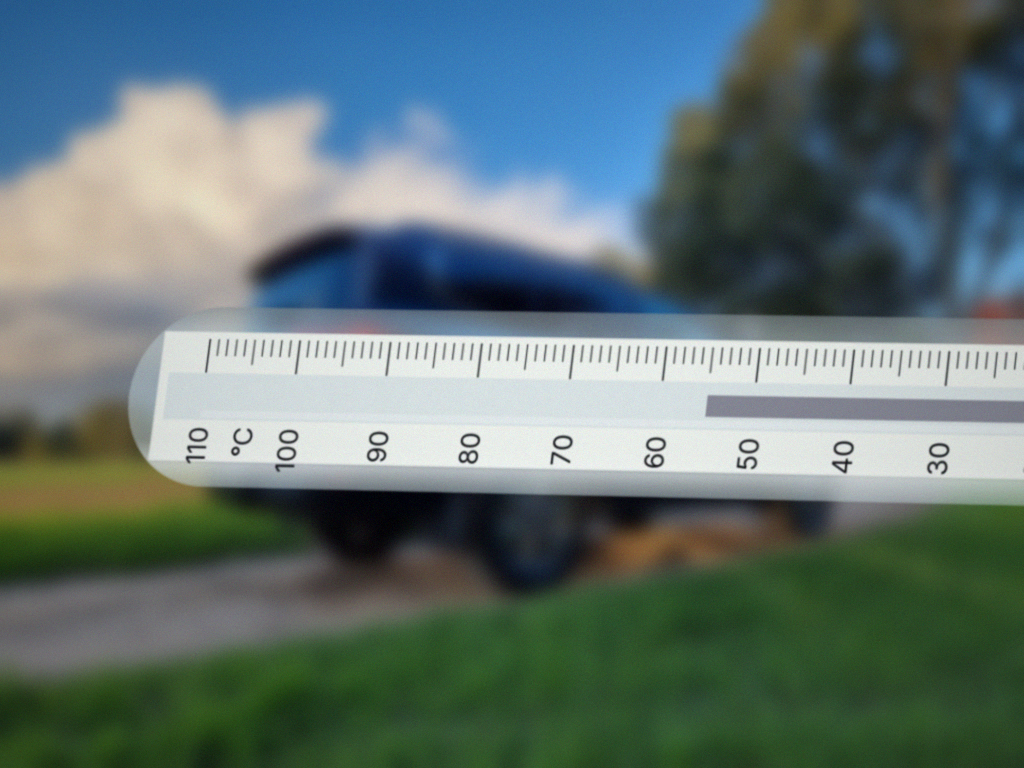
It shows 55 °C
